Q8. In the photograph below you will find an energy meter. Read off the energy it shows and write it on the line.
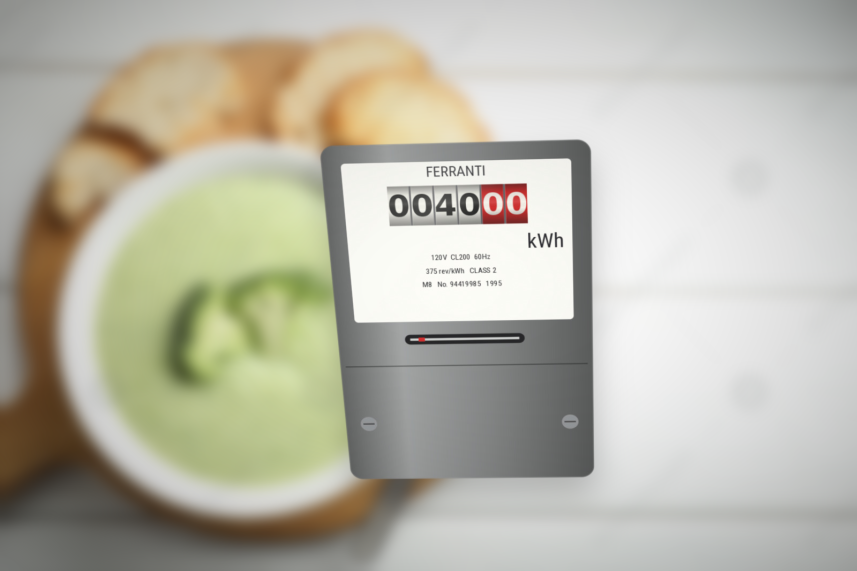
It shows 40.00 kWh
